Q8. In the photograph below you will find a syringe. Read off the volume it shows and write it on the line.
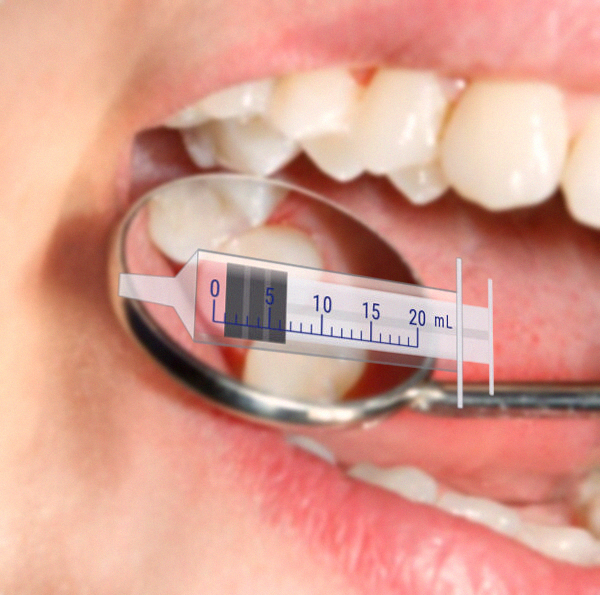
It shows 1 mL
